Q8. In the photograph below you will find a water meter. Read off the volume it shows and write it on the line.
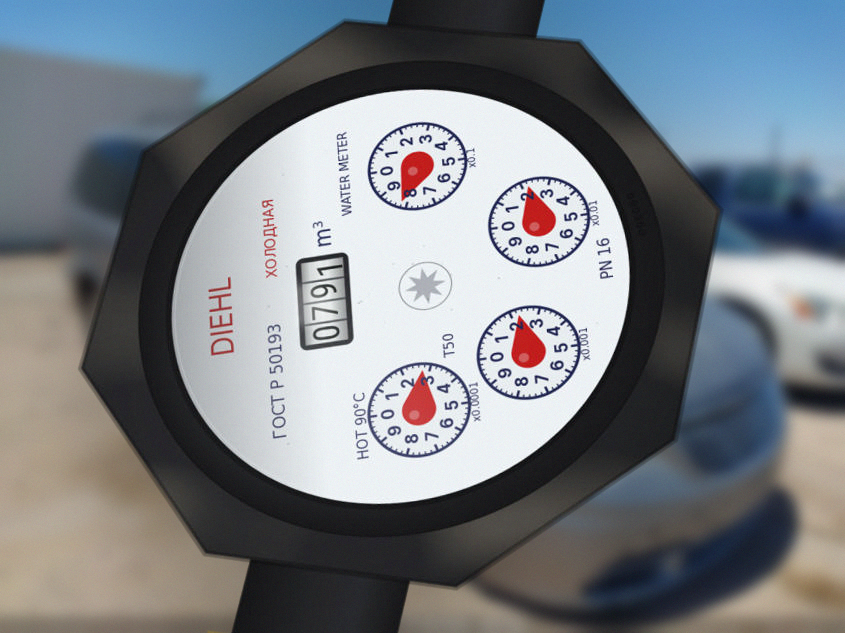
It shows 790.8222 m³
